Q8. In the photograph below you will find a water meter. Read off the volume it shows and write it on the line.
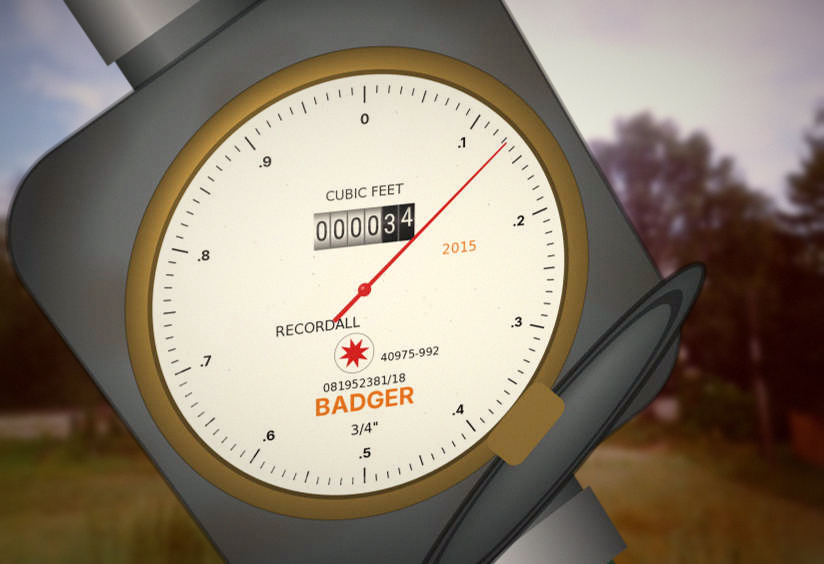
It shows 34.13 ft³
